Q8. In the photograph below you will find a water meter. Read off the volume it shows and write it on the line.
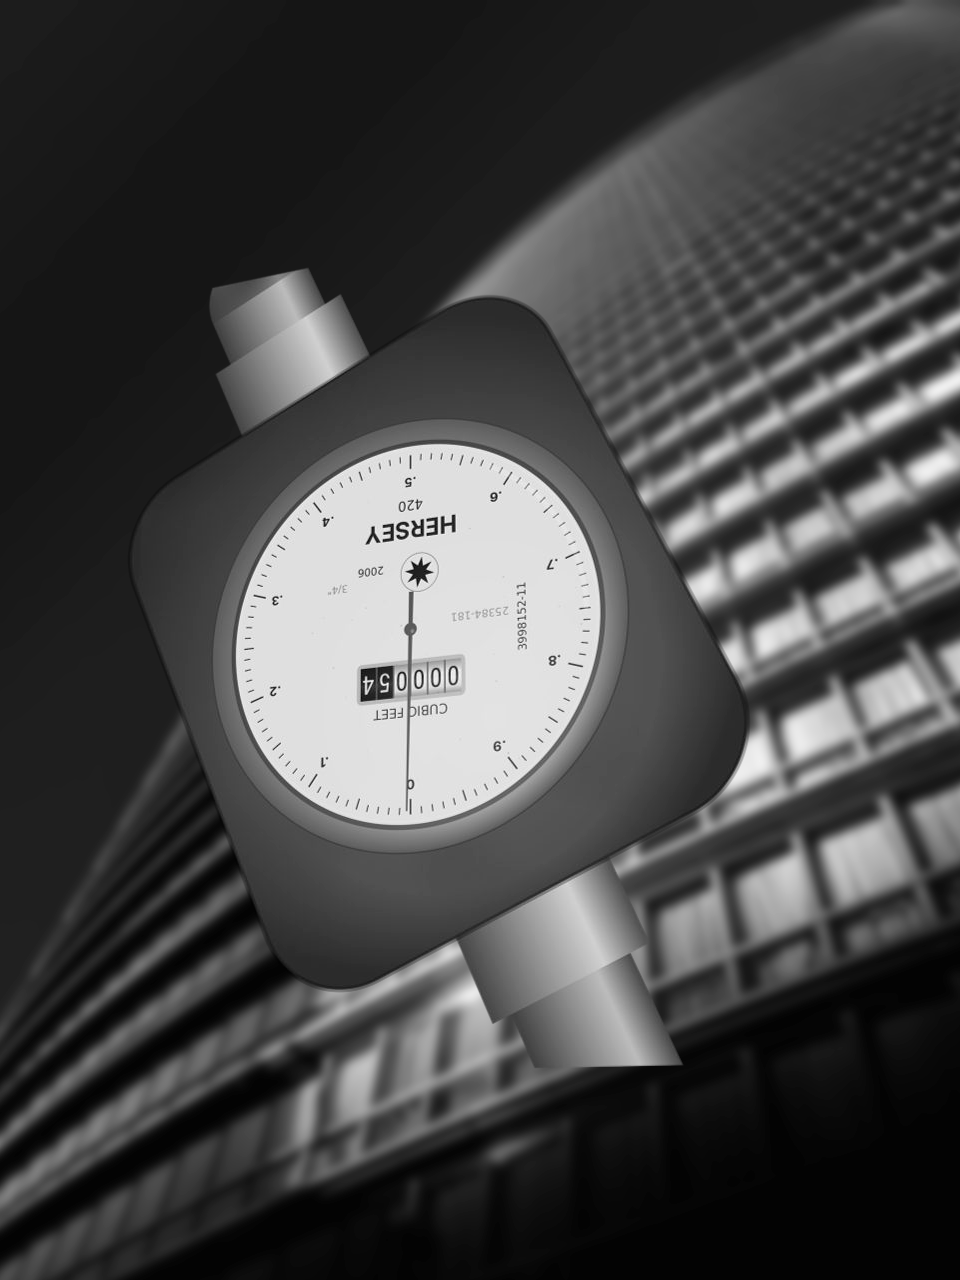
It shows 54.00 ft³
